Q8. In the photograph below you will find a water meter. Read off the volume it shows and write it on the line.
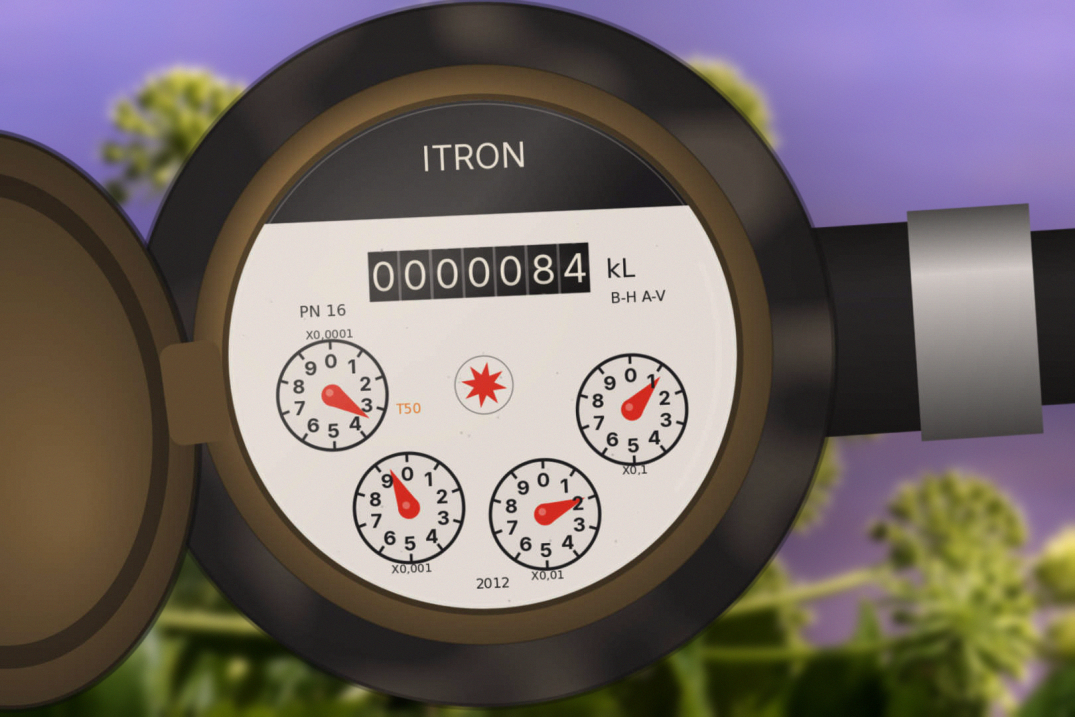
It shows 84.1193 kL
